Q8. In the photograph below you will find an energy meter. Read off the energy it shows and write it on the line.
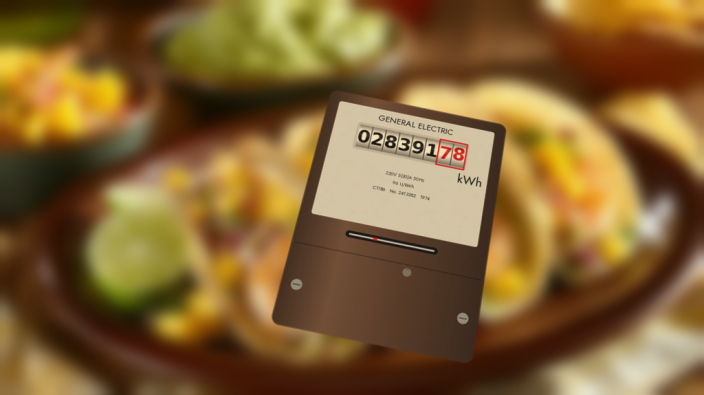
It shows 28391.78 kWh
